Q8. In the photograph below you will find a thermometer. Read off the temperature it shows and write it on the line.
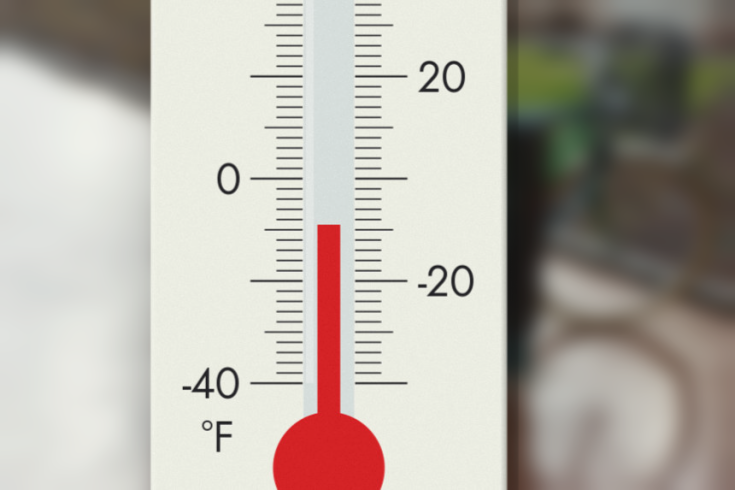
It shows -9 °F
